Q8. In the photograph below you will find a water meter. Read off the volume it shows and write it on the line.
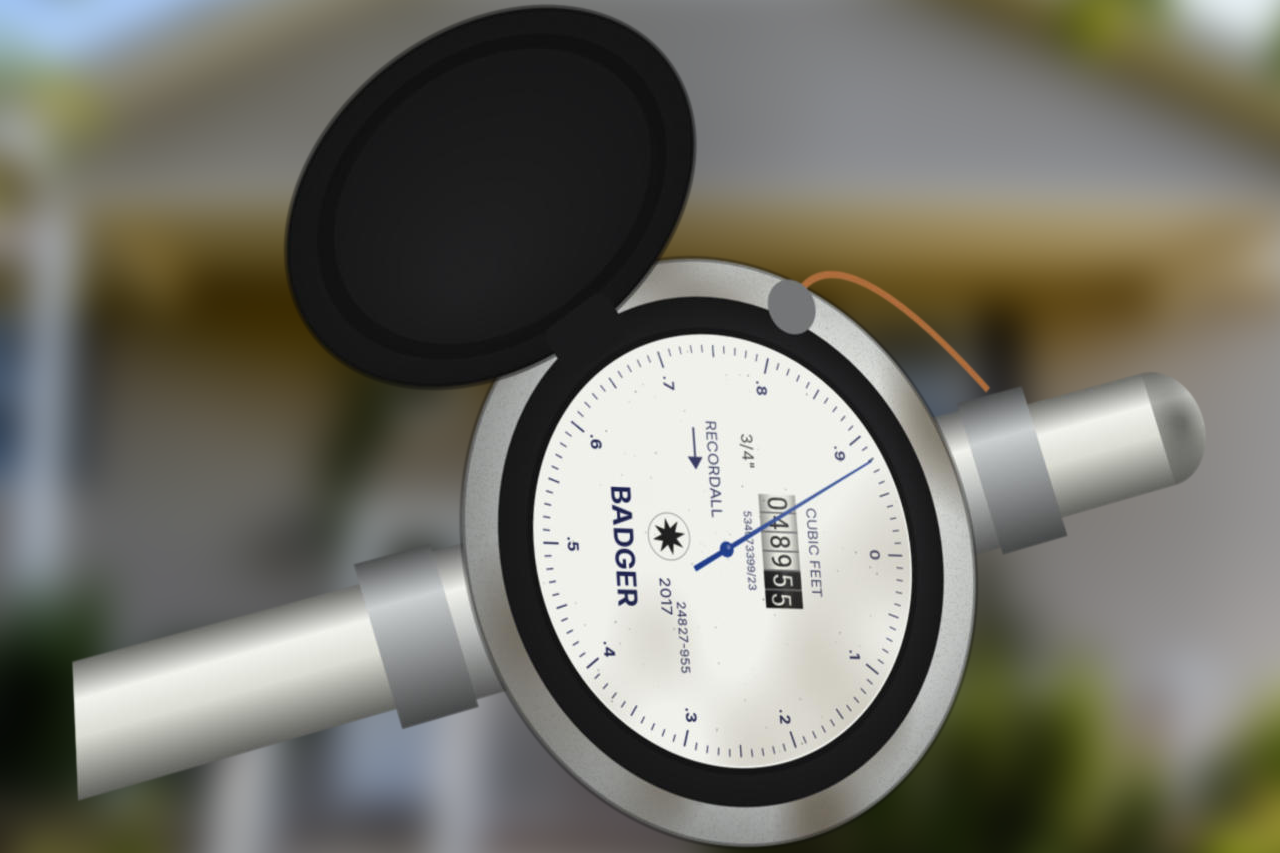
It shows 48954.92 ft³
